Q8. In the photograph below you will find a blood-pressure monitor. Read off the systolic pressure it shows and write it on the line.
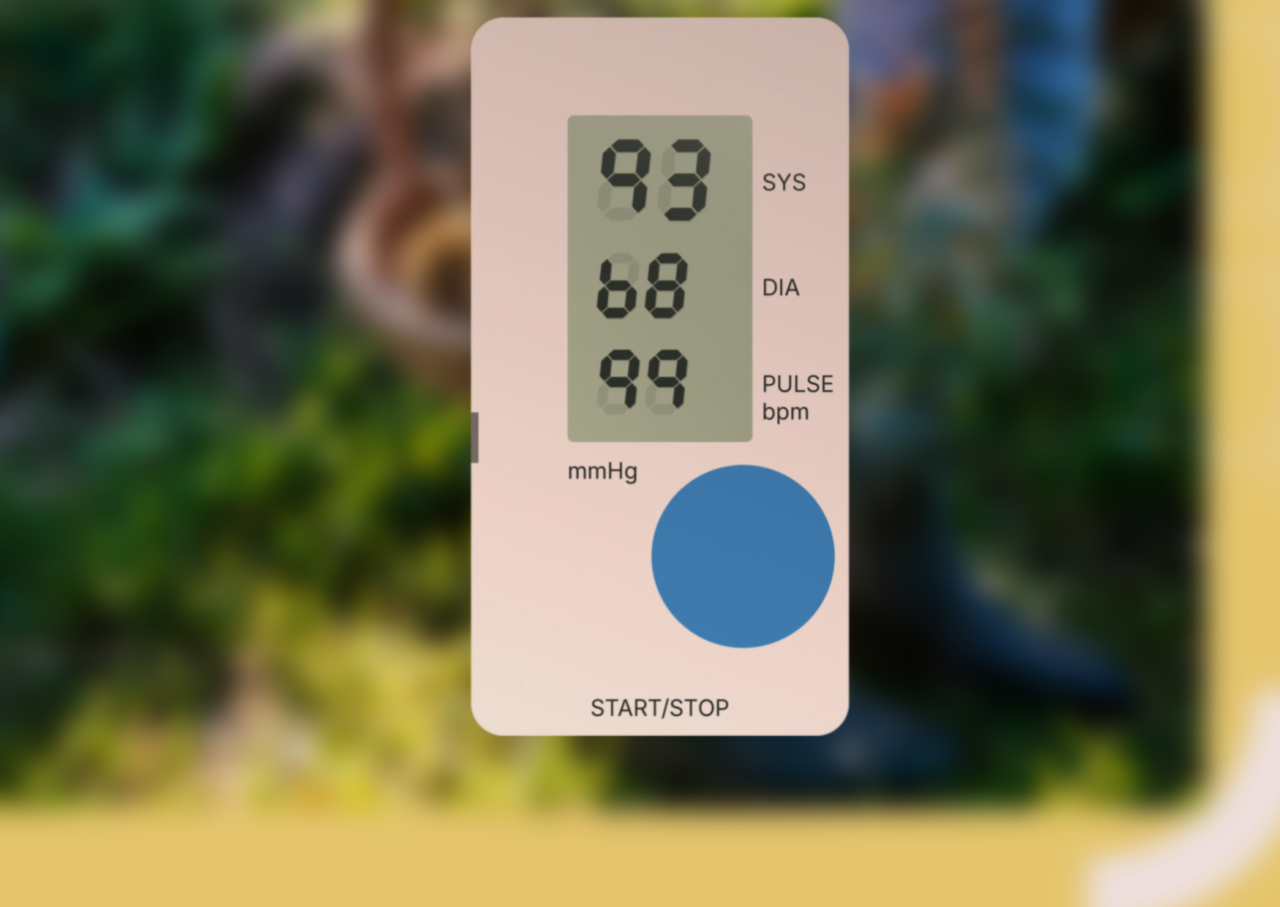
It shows 93 mmHg
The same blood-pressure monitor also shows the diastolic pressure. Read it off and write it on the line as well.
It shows 68 mmHg
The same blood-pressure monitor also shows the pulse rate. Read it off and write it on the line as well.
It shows 99 bpm
